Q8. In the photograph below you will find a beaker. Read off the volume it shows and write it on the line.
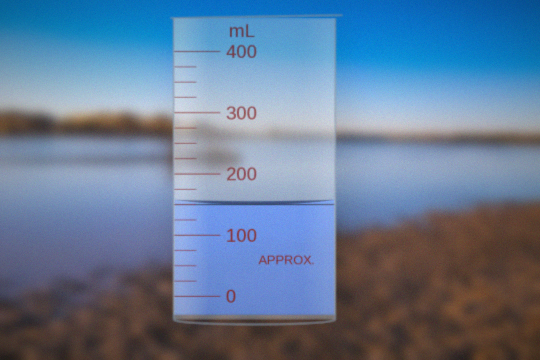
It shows 150 mL
